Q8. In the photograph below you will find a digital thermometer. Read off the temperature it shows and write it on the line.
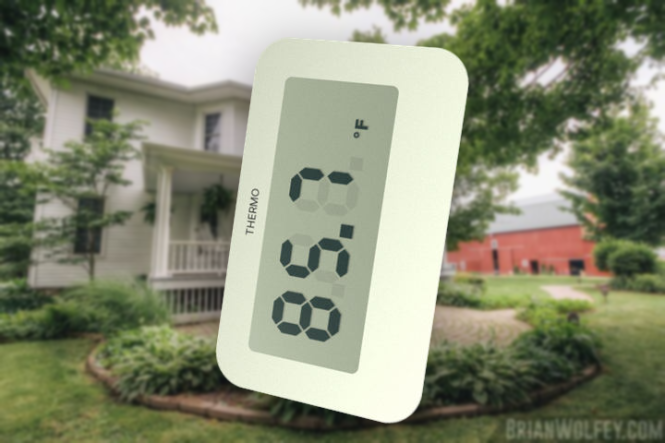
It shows 85.7 °F
